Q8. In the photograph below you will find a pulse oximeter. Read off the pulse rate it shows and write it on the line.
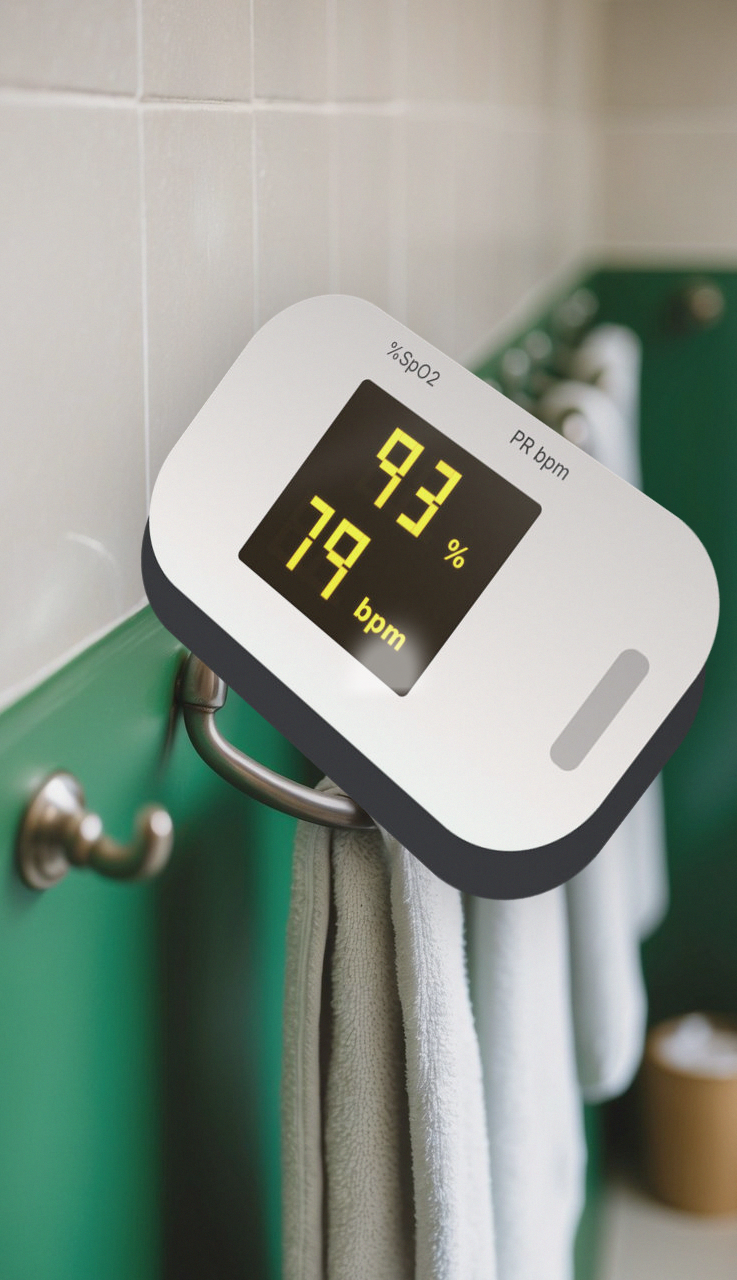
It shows 79 bpm
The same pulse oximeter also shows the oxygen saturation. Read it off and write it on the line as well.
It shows 93 %
